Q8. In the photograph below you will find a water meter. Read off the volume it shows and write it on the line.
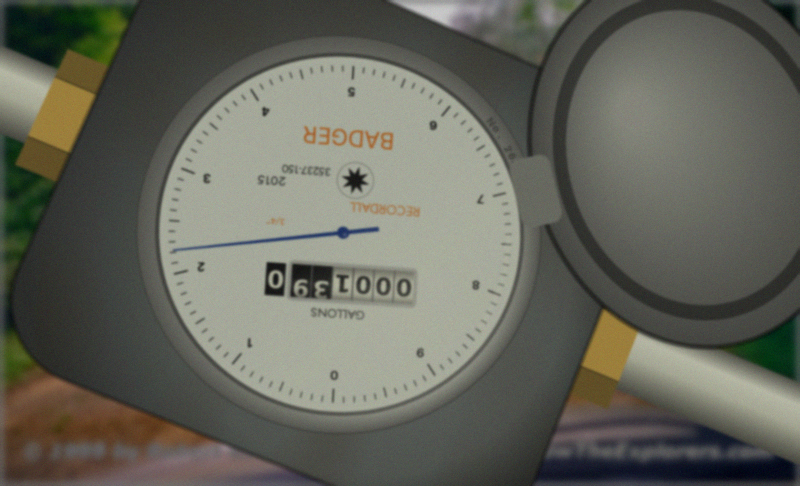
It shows 1392.2 gal
